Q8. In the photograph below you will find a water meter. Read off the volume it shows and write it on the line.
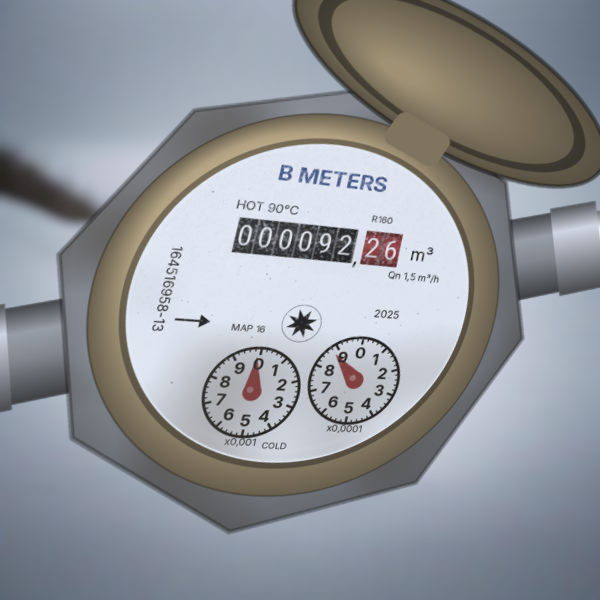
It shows 92.2598 m³
